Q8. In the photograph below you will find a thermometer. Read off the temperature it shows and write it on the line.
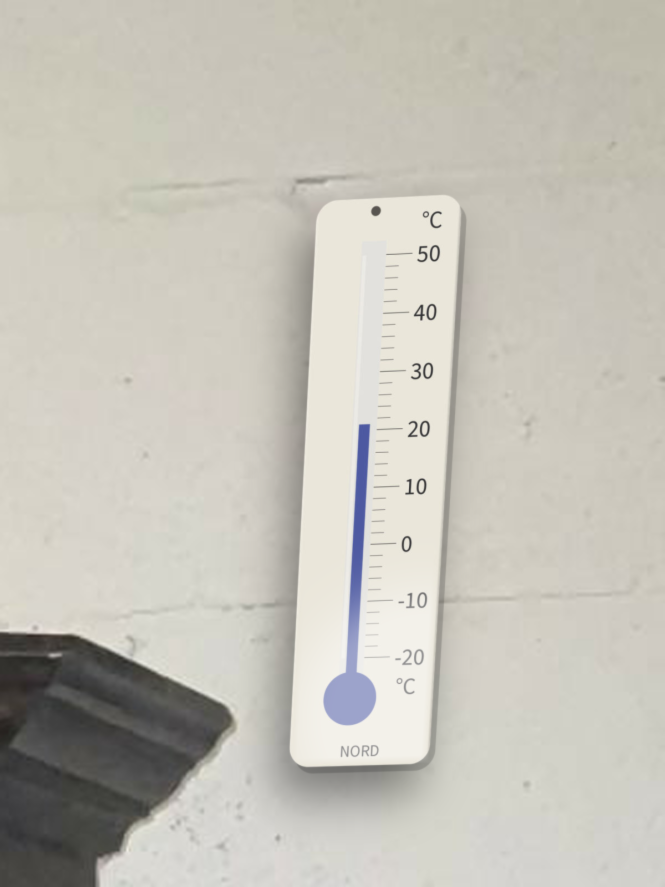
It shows 21 °C
